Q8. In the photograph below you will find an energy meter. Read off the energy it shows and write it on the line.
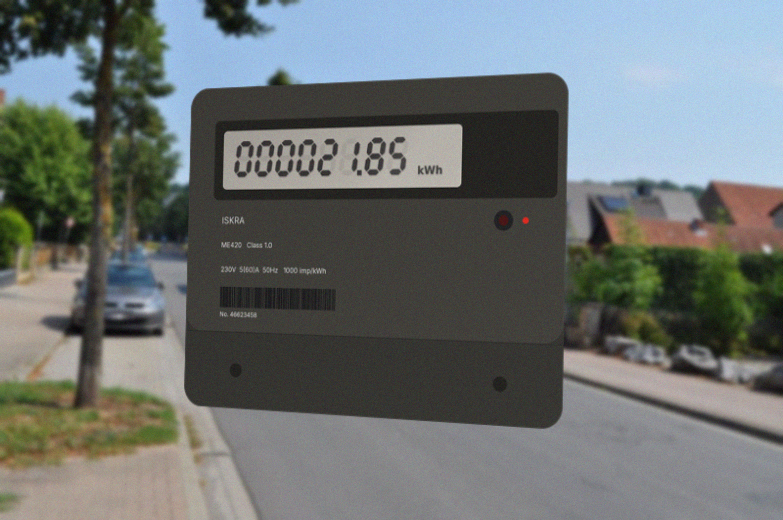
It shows 21.85 kWh
